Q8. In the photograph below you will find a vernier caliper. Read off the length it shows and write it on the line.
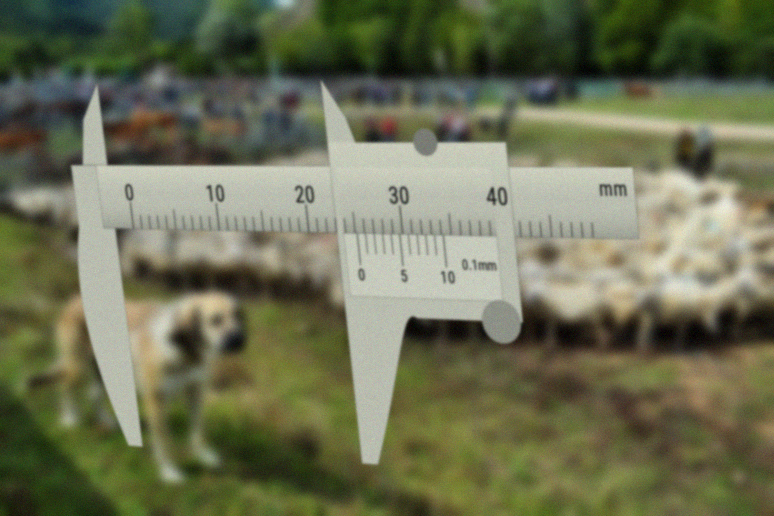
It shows 25.2 mm
